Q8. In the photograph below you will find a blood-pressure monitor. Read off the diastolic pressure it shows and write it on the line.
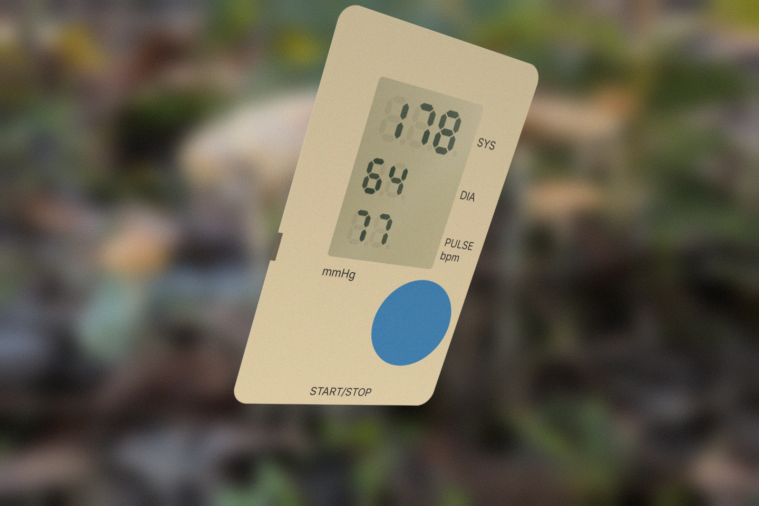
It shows 64 mmHg
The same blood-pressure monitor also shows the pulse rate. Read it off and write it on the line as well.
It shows 77 bpm
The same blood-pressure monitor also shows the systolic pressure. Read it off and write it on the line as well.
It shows 178 mmHg
